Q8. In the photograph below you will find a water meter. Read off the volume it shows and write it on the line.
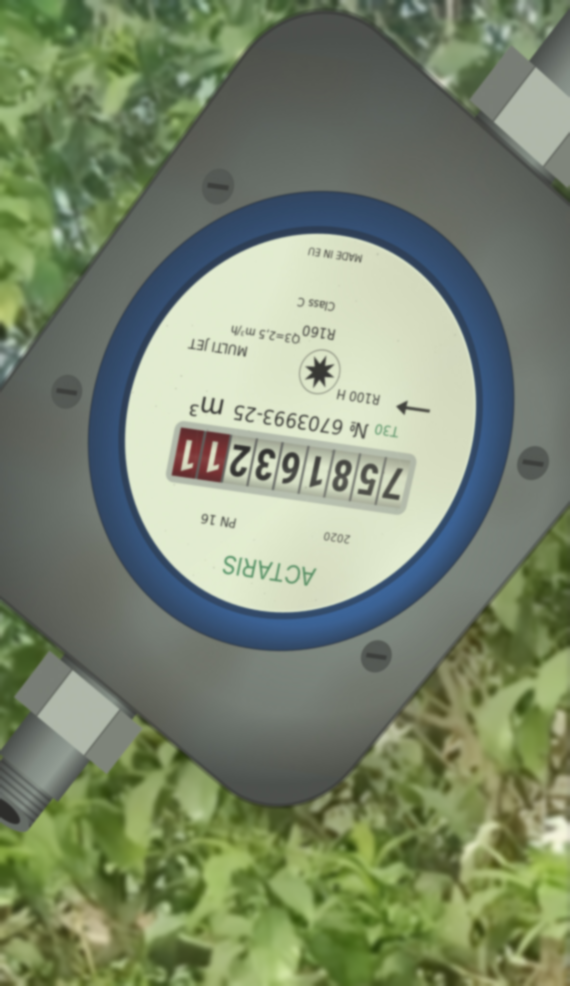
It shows 7581632.11 m³
